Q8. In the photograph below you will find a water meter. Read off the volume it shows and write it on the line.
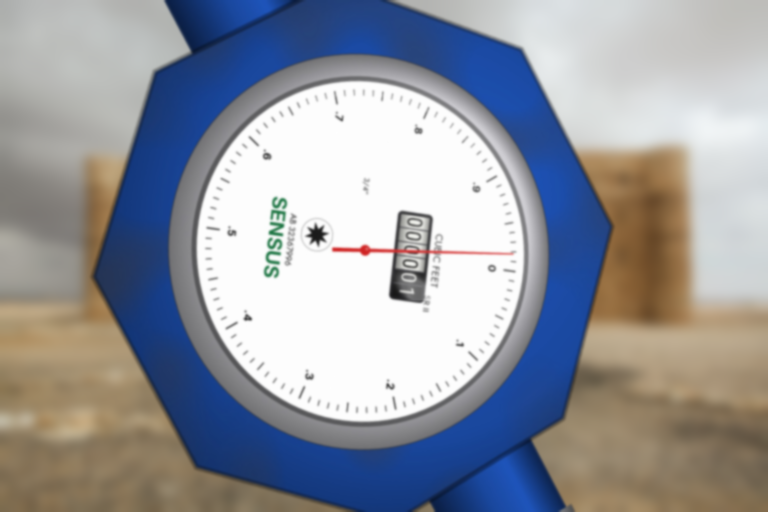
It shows 0.98 ft³
